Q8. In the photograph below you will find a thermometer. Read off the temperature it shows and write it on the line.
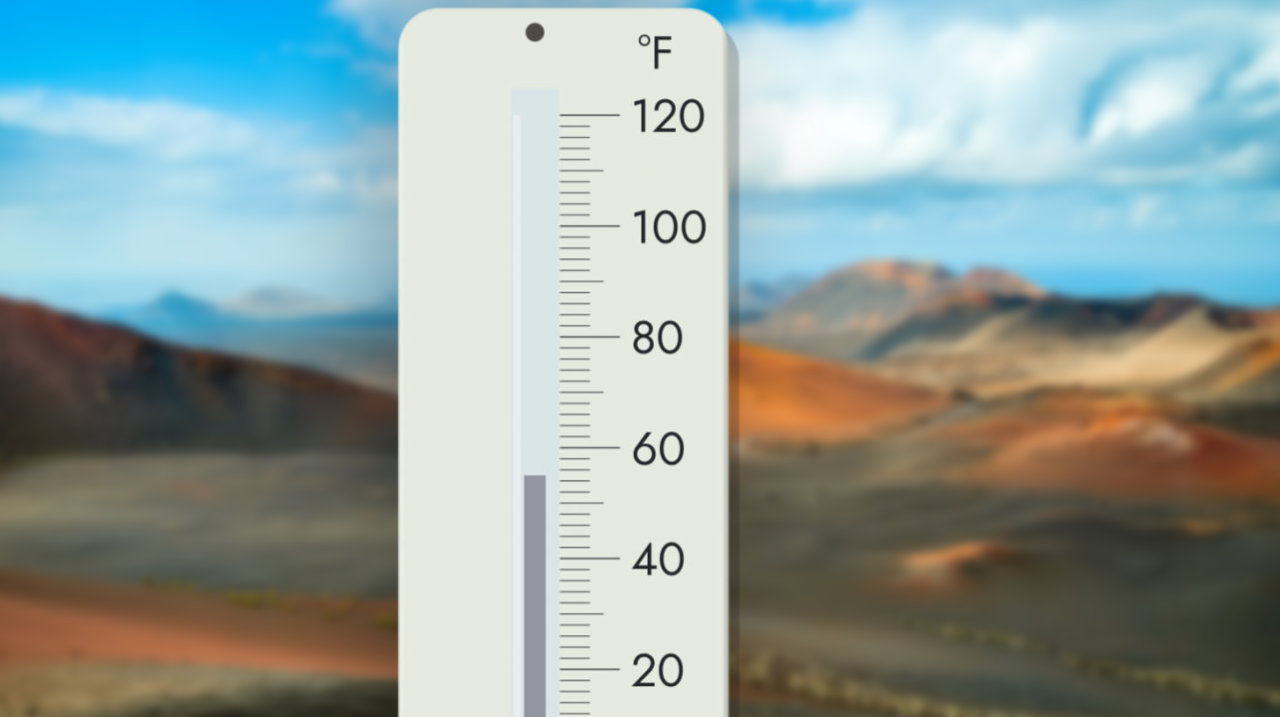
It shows 55 °F
